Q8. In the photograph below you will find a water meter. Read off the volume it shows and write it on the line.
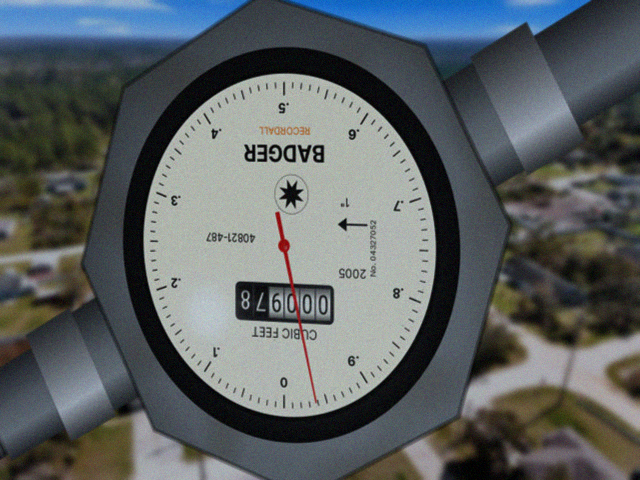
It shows 977.96 ft³
